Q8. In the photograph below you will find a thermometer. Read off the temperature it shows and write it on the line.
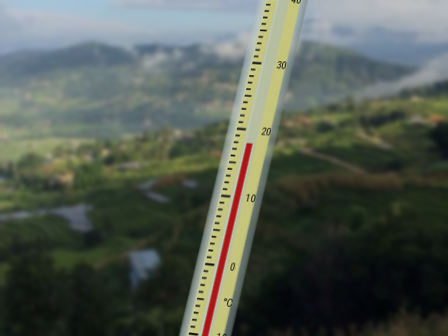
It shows 18 °C
